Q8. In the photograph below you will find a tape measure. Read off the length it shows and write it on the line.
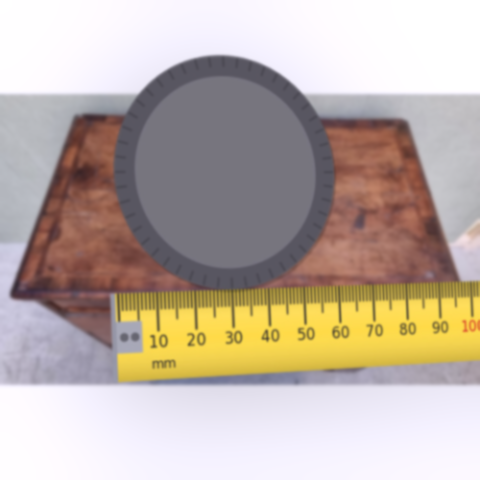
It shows 60 mm
